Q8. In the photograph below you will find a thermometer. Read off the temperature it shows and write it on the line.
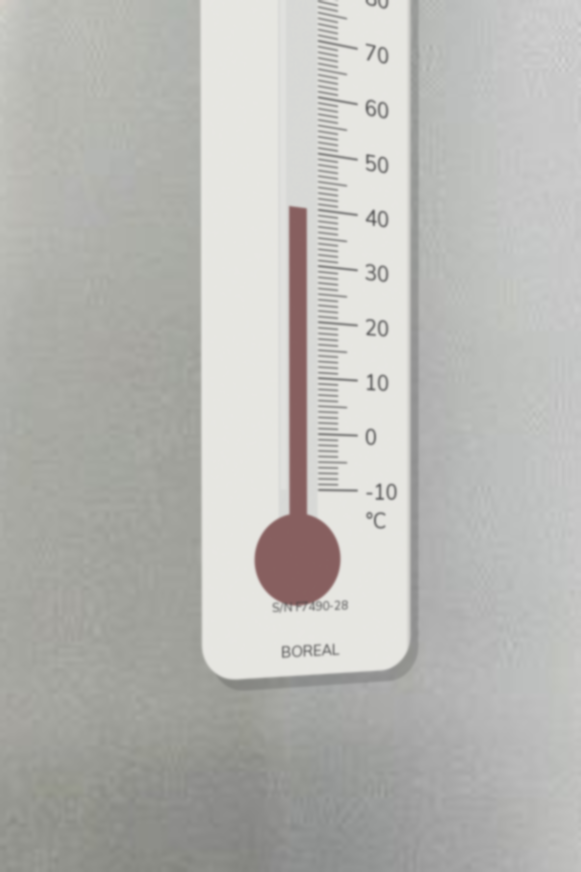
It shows 40 °C
